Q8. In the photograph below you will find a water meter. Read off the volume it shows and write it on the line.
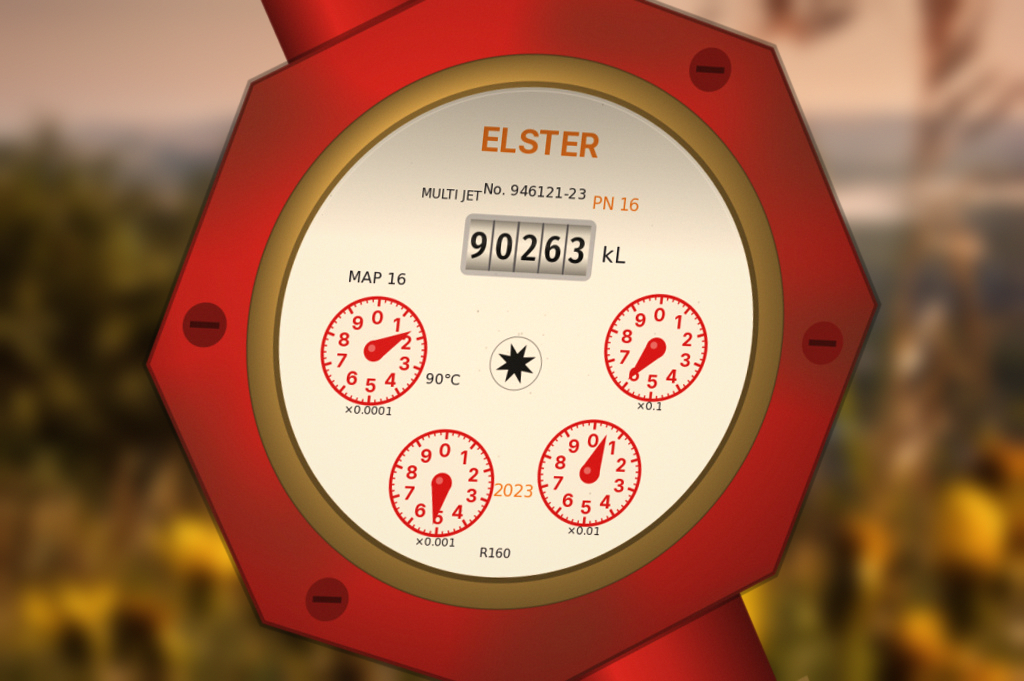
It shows 90263.6051 kL
